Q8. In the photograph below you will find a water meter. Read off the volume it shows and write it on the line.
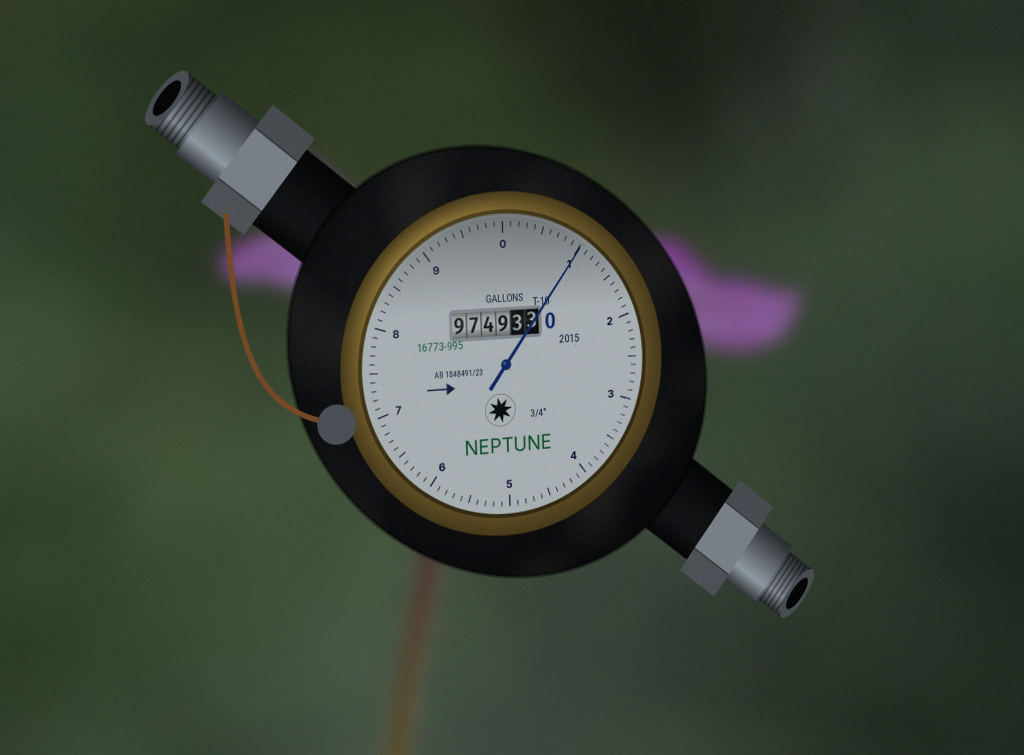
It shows 9749331.0 gal
